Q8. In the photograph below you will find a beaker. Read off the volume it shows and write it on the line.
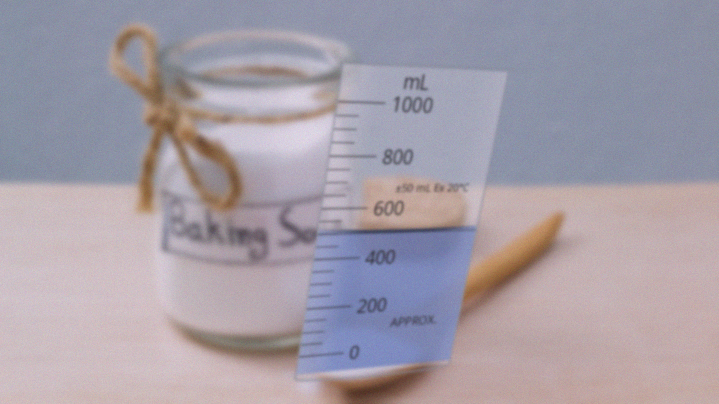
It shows 500 mL
